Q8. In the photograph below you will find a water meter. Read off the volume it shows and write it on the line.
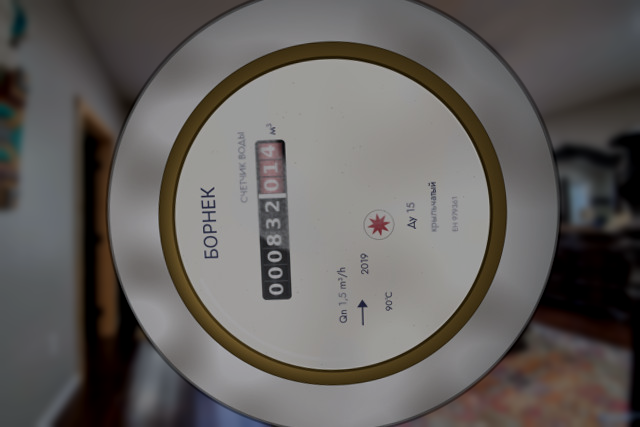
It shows 832.014 m³
